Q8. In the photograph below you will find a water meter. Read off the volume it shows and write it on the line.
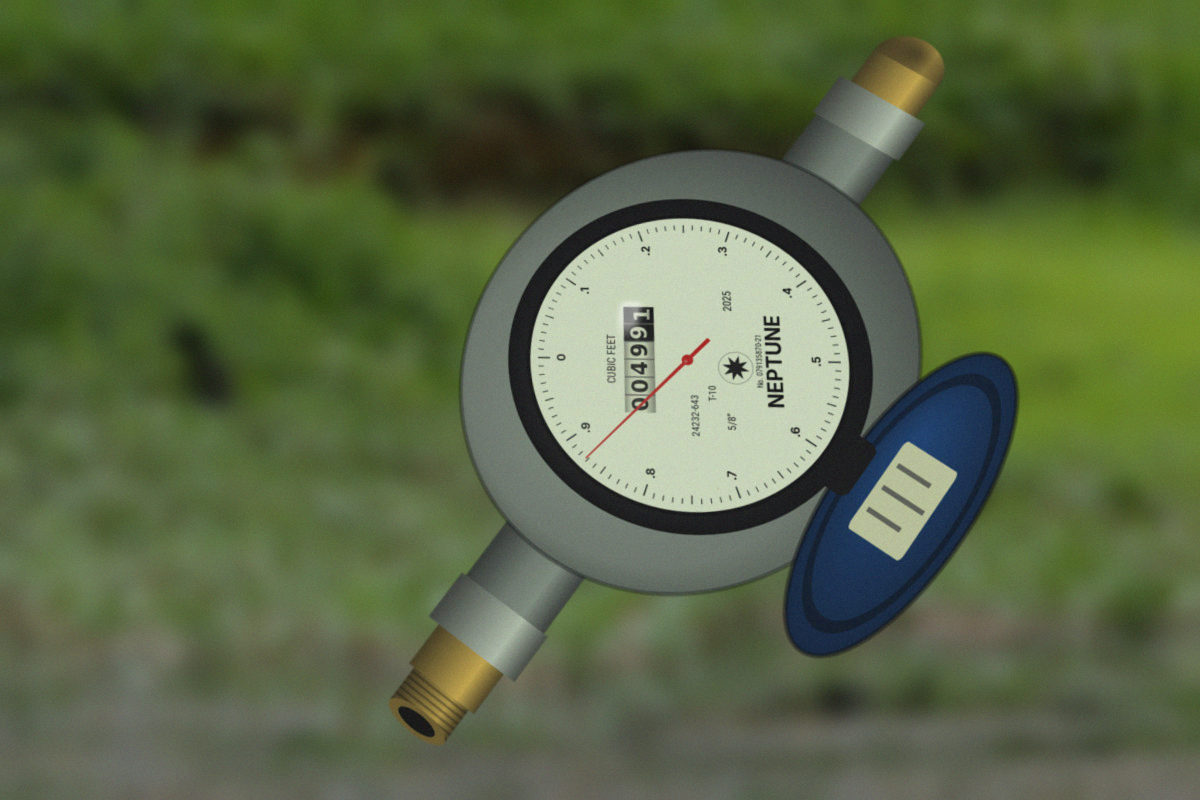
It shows 4990.87 ft³
